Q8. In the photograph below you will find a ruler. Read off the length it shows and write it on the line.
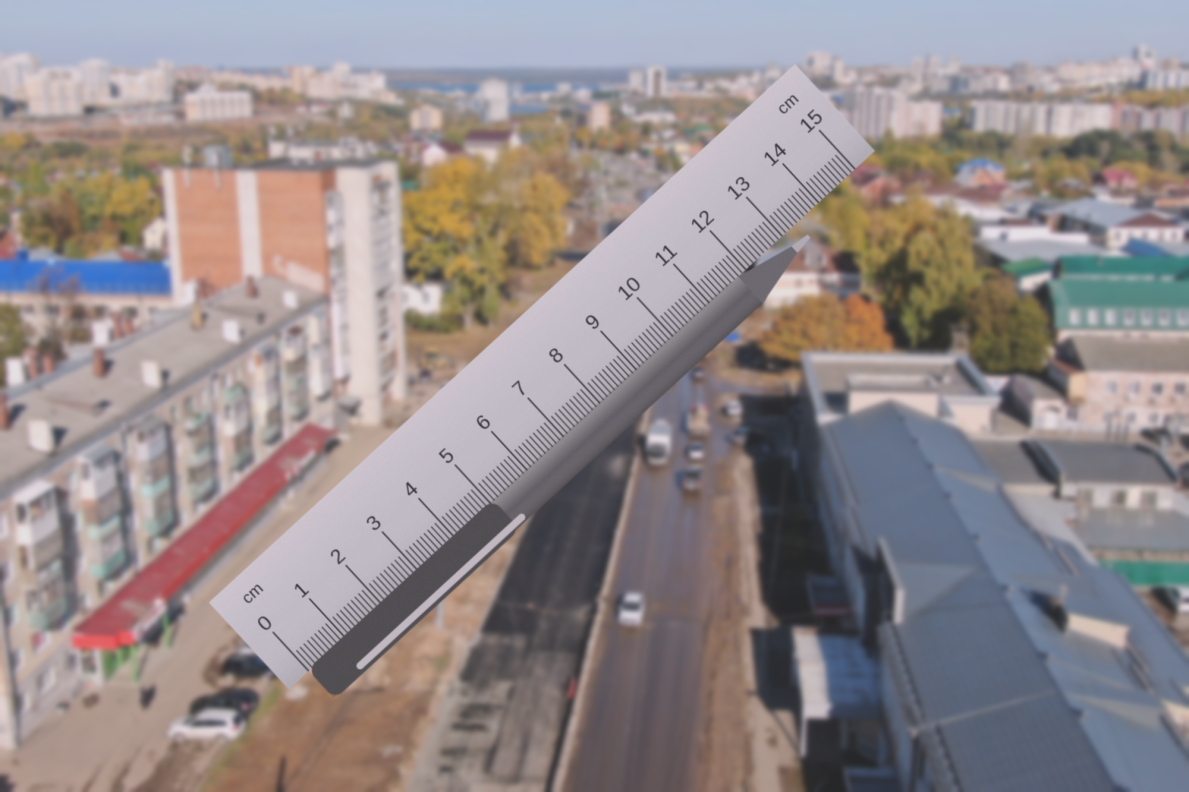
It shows 13.4 cm
